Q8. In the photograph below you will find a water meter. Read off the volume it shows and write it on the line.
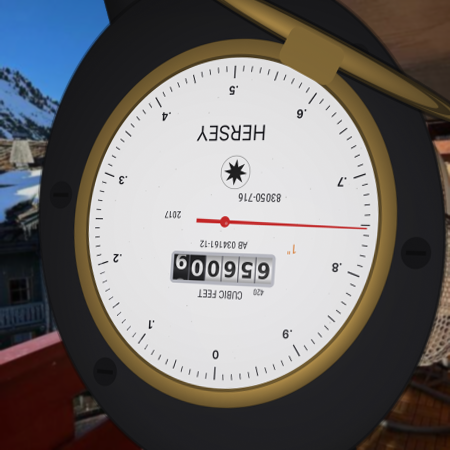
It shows 656008.75 ft³
